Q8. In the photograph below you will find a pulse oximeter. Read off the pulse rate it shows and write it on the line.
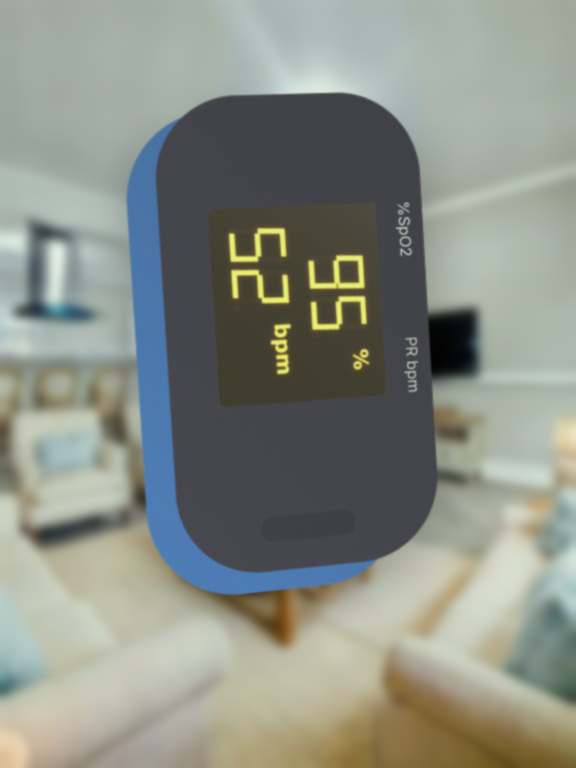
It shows 52 bpm
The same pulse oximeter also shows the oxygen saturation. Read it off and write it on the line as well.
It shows 95 %
